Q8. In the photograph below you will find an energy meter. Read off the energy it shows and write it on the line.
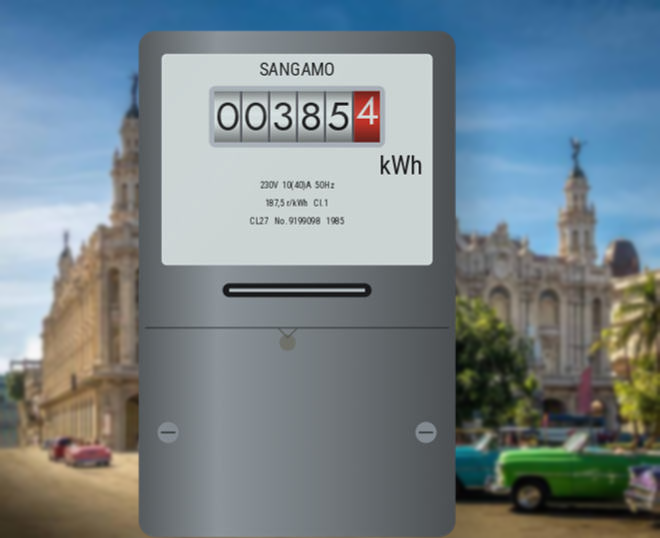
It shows 385.4 kWh
